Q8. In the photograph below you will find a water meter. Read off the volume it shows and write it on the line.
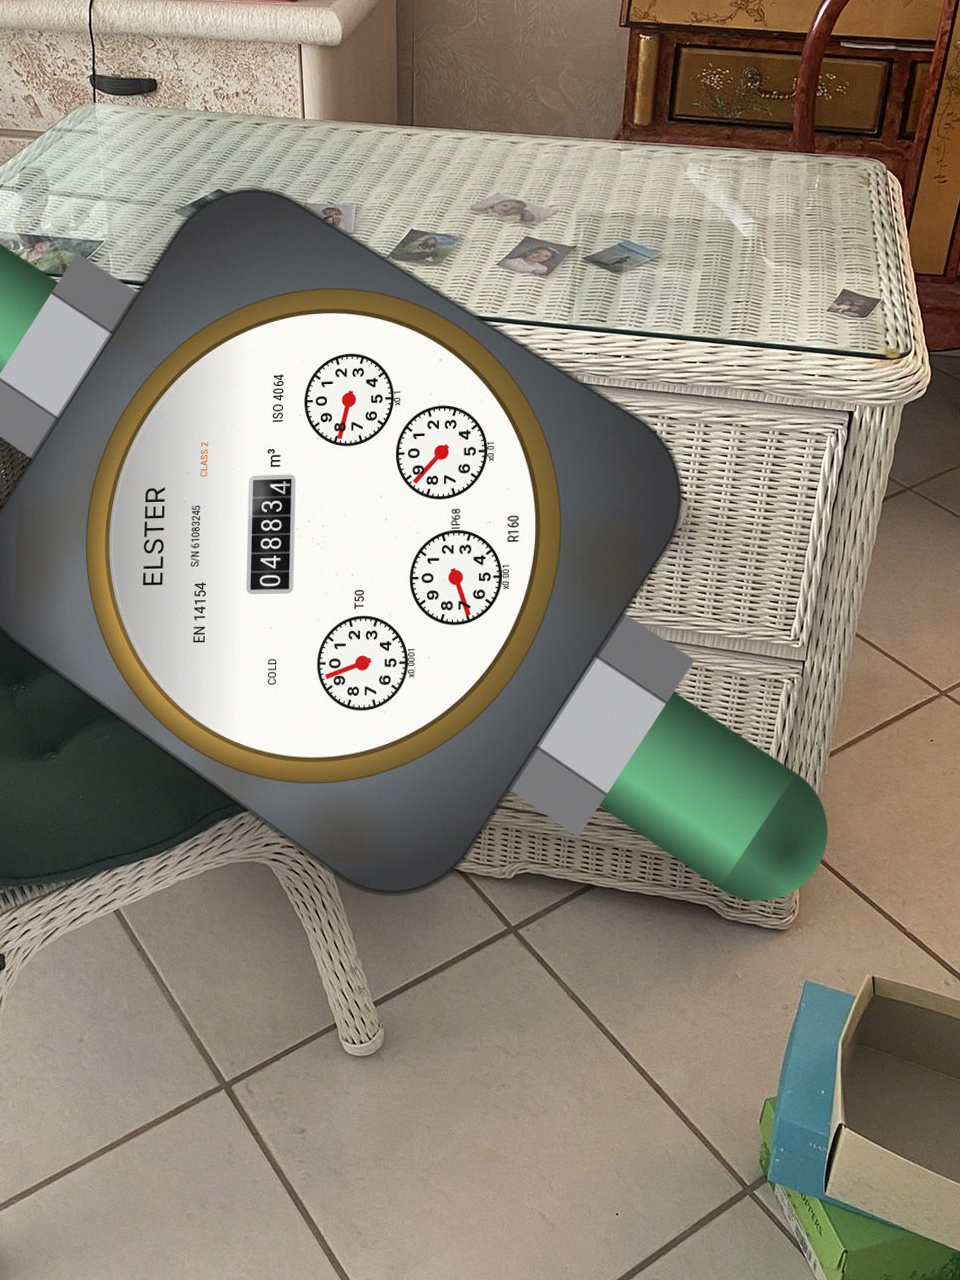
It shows 48833.7869 m³
